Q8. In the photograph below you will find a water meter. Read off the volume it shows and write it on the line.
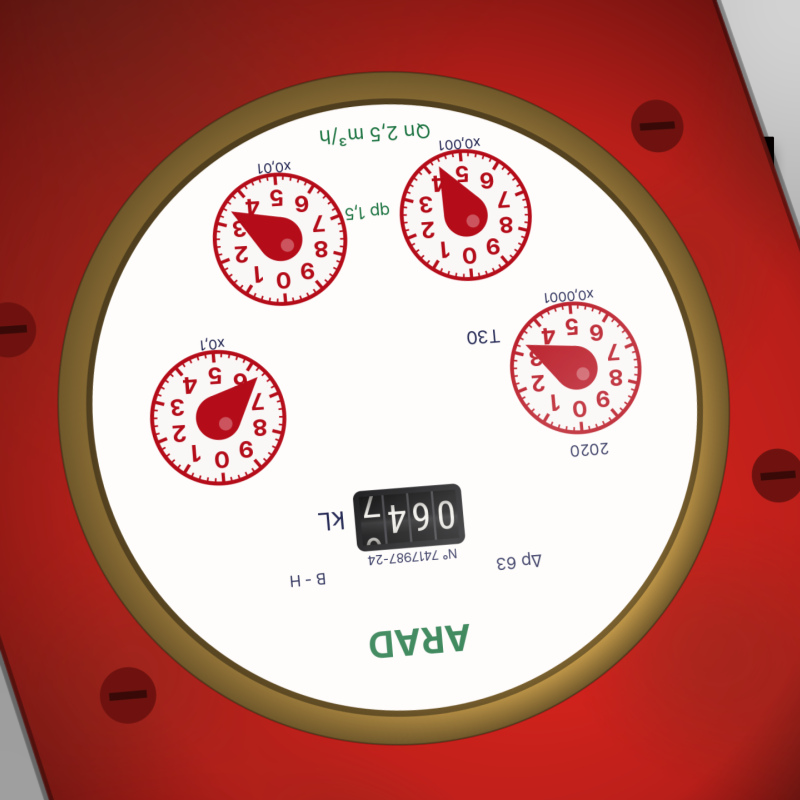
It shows 646.6343 kL
